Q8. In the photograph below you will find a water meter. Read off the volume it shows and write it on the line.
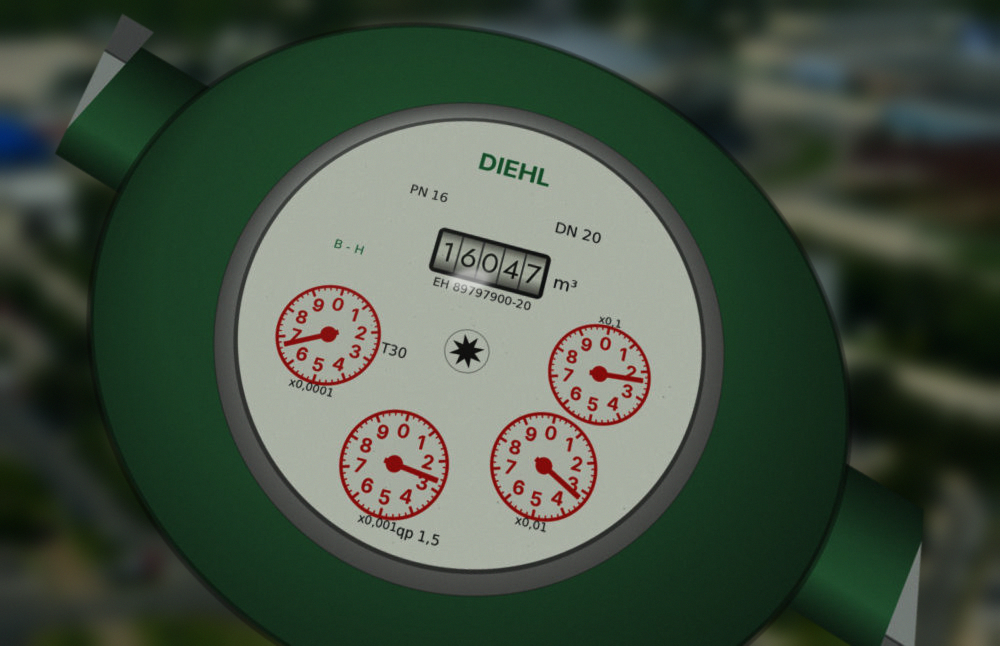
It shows 16047.2326 m³
